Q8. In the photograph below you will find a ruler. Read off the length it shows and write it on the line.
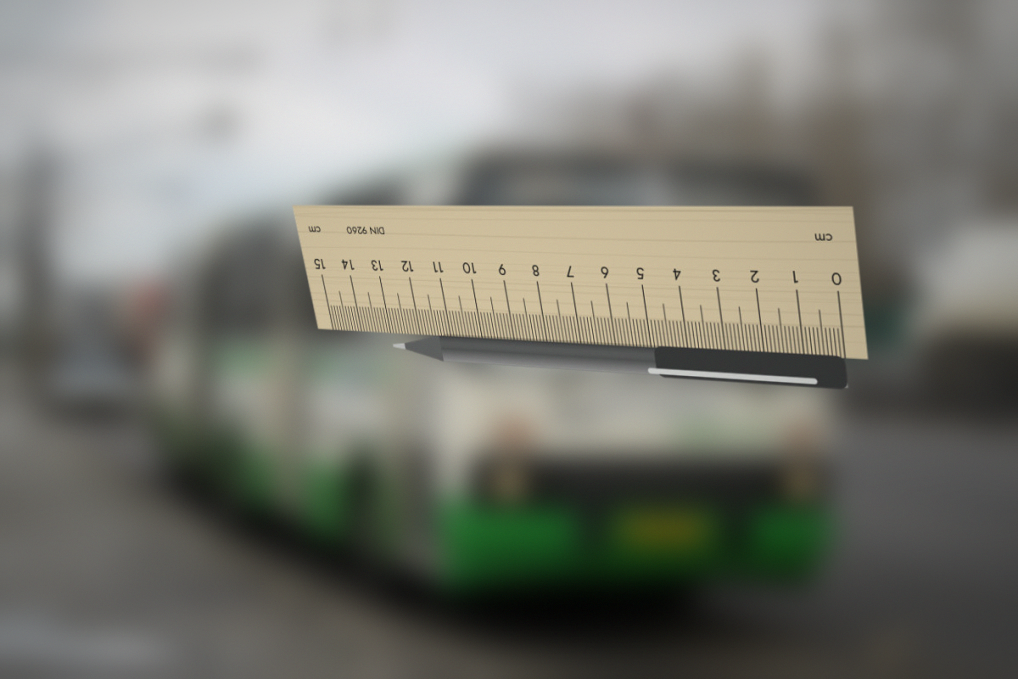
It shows 13 cm
